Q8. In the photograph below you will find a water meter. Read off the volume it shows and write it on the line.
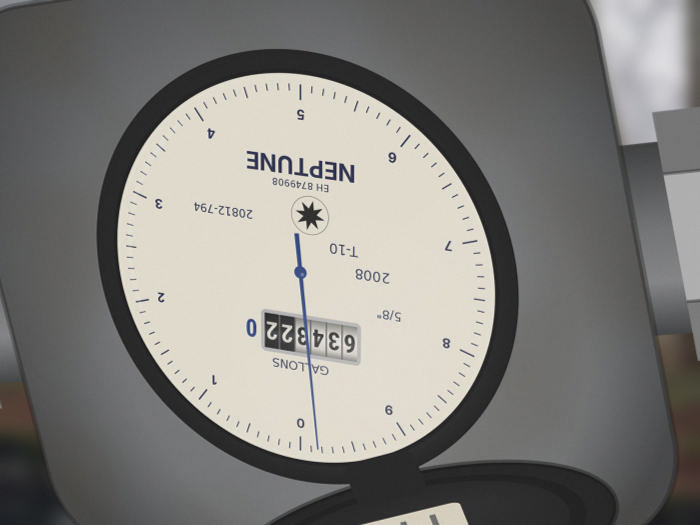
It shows 6343219.8 gal
